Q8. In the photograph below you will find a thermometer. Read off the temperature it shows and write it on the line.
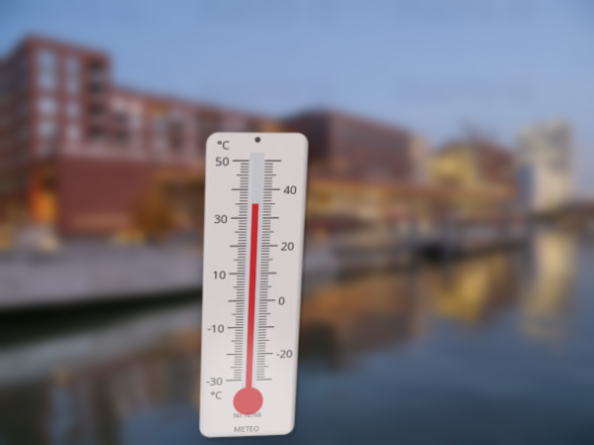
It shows 35 °C
